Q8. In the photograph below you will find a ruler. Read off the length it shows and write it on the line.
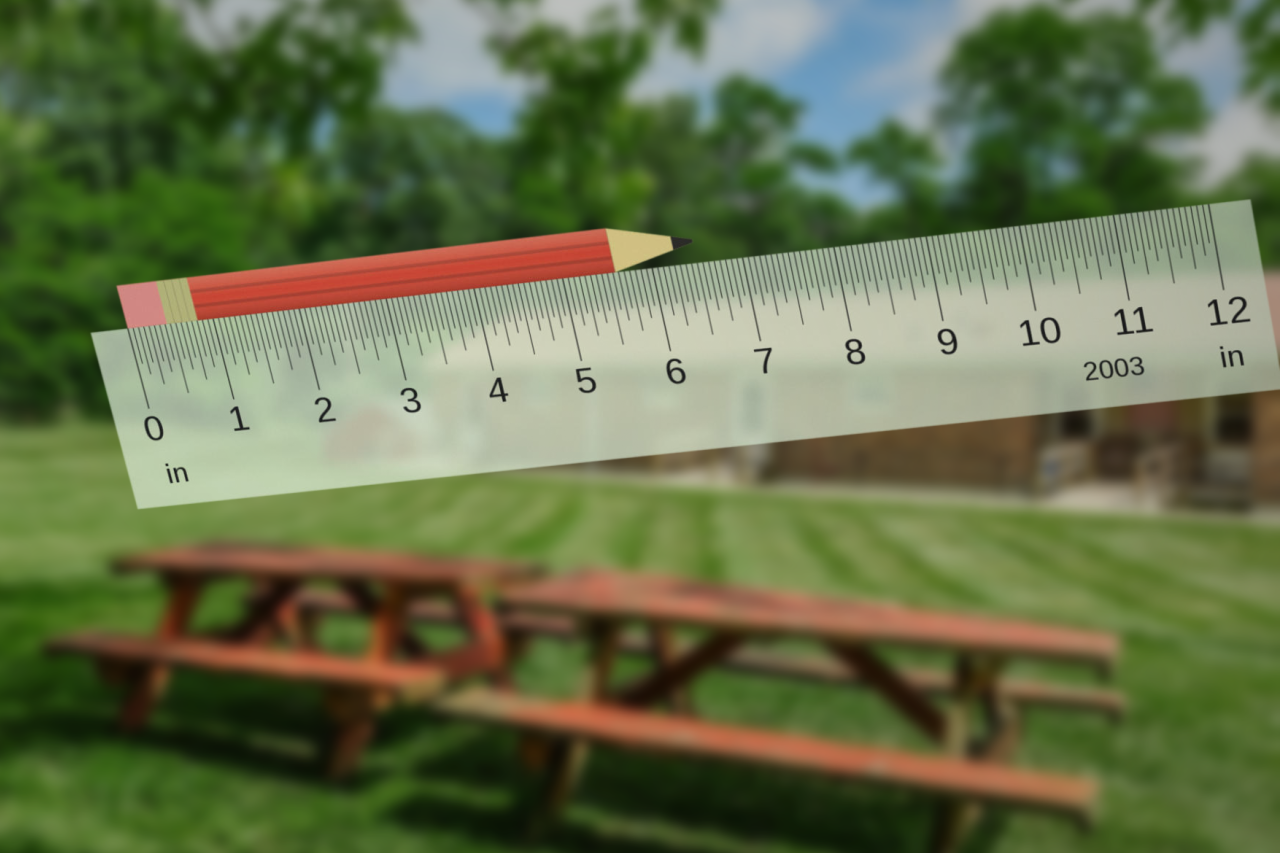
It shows 6.5 in
